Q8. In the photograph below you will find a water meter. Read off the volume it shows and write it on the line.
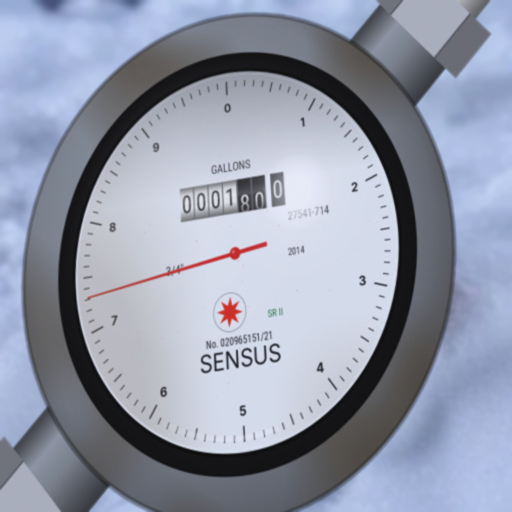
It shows 1797.3 gal
